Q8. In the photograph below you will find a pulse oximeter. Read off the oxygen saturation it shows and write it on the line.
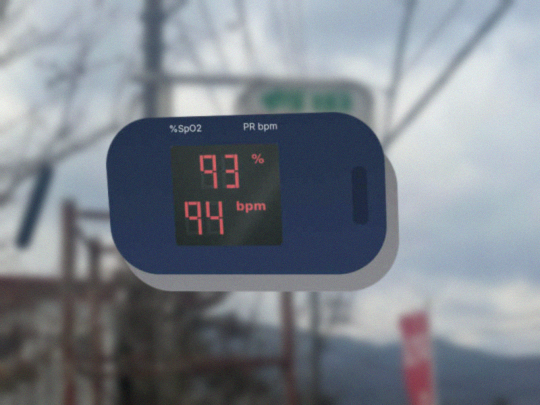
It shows 93 %
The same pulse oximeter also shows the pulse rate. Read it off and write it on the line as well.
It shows 94 bpm
